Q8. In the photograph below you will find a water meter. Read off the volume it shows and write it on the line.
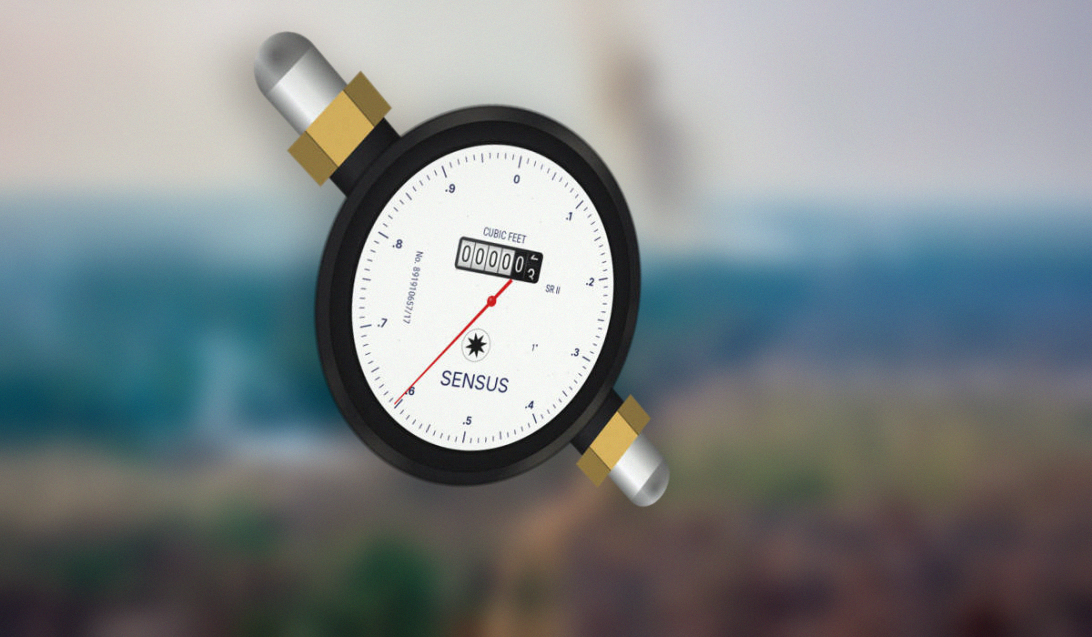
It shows 2.60 ft³
